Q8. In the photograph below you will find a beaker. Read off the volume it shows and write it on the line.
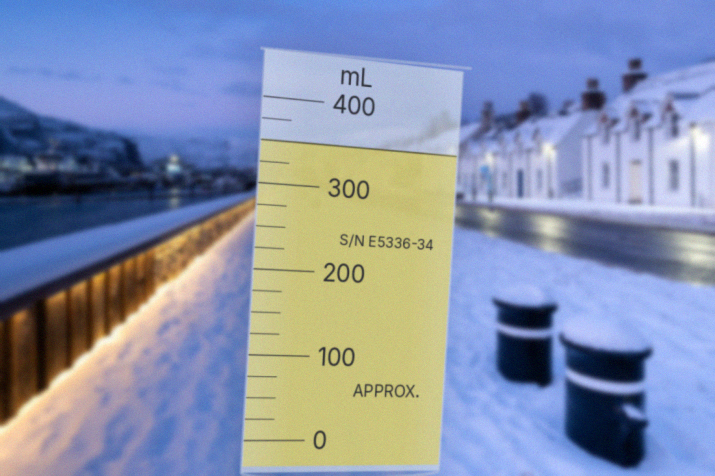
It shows 350 mL
